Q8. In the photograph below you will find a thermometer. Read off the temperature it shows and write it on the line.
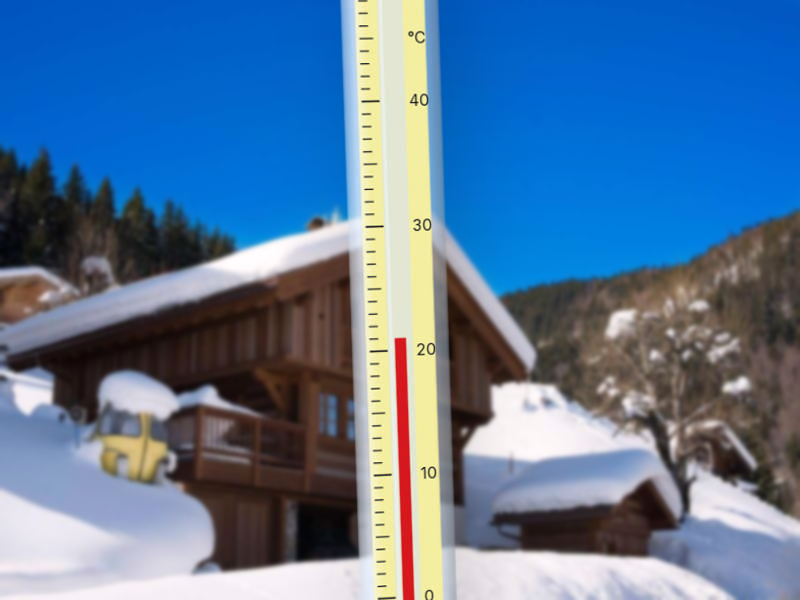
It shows 21 °C
